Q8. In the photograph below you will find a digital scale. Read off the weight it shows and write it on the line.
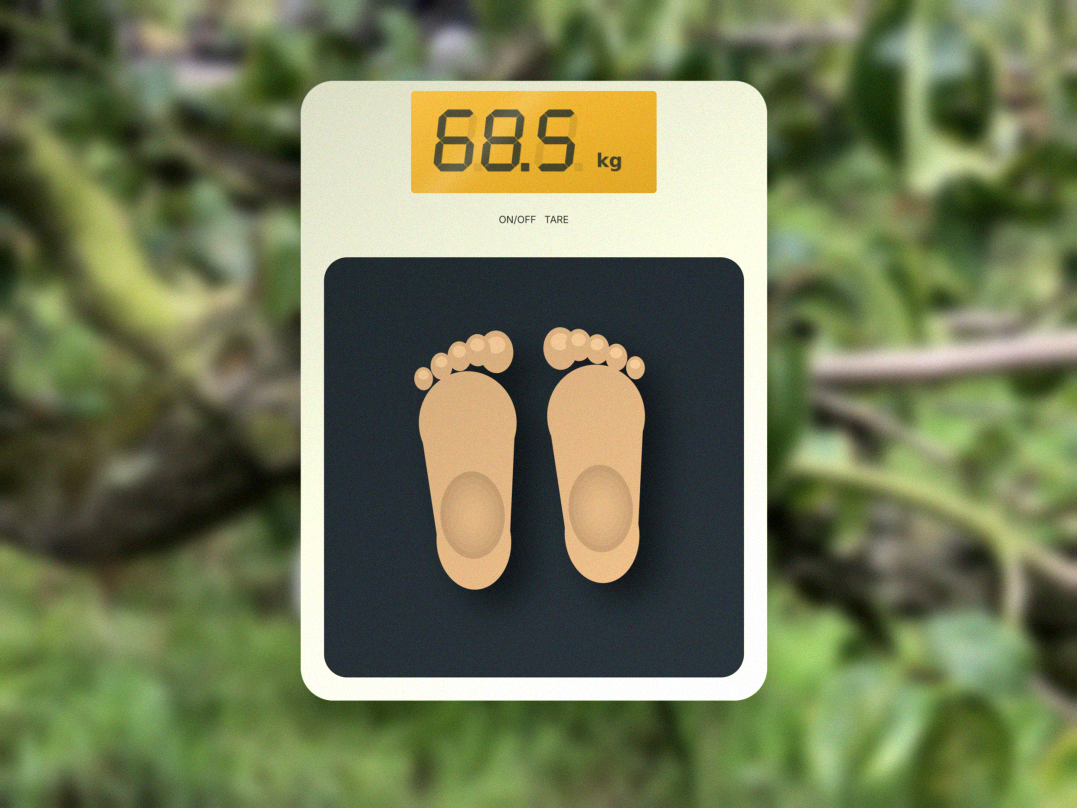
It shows 68.5 kg
